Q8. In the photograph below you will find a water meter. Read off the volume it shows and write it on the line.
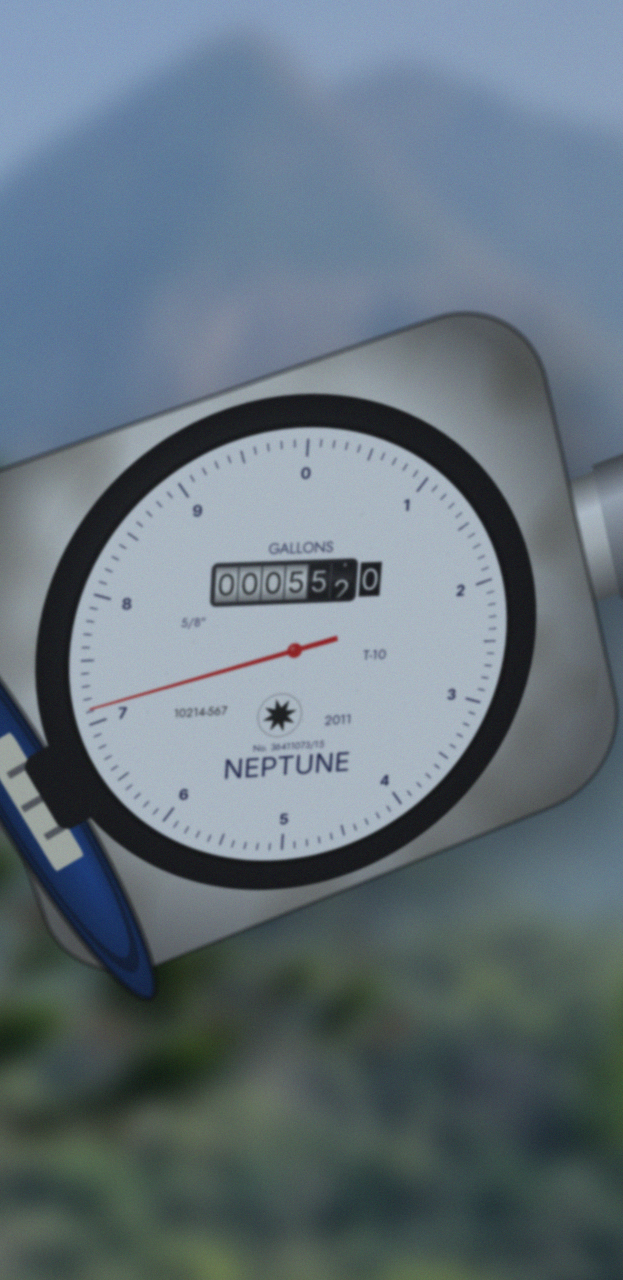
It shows 5517.1 gal
